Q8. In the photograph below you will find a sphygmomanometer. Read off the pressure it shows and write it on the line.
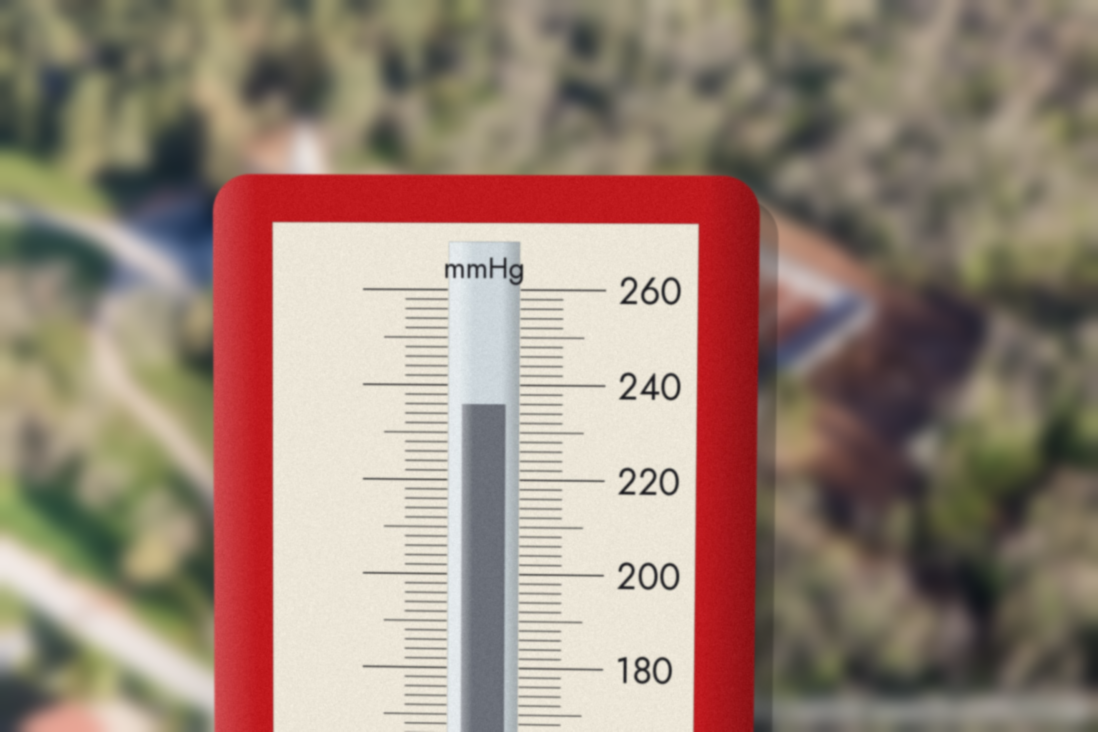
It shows 236 mmHg
